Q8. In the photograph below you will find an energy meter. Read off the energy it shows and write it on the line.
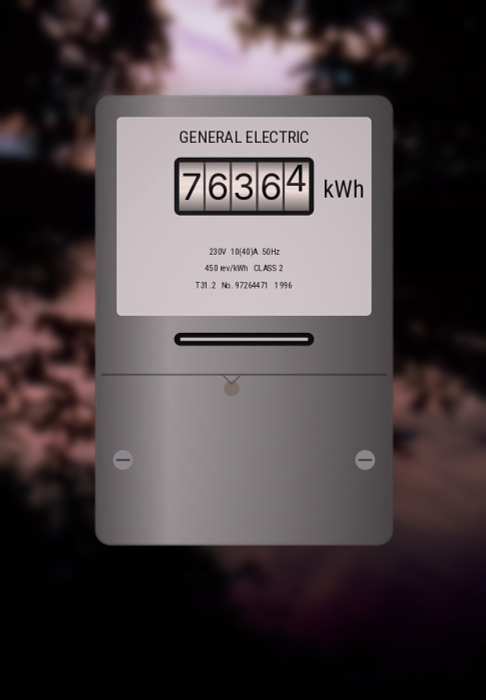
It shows 76364 kWh
